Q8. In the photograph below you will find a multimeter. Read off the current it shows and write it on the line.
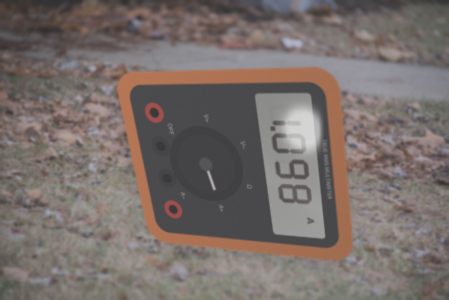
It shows 1.098 A
